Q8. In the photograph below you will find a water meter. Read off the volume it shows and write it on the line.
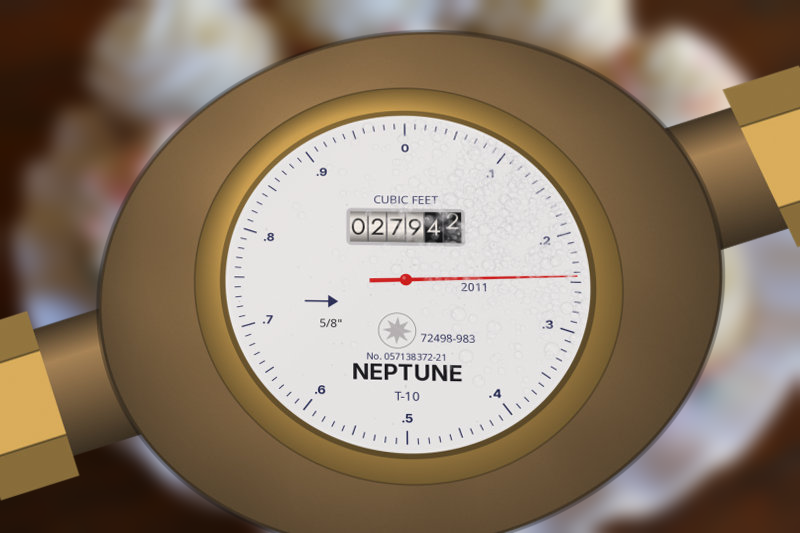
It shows 27942.24 ft³
